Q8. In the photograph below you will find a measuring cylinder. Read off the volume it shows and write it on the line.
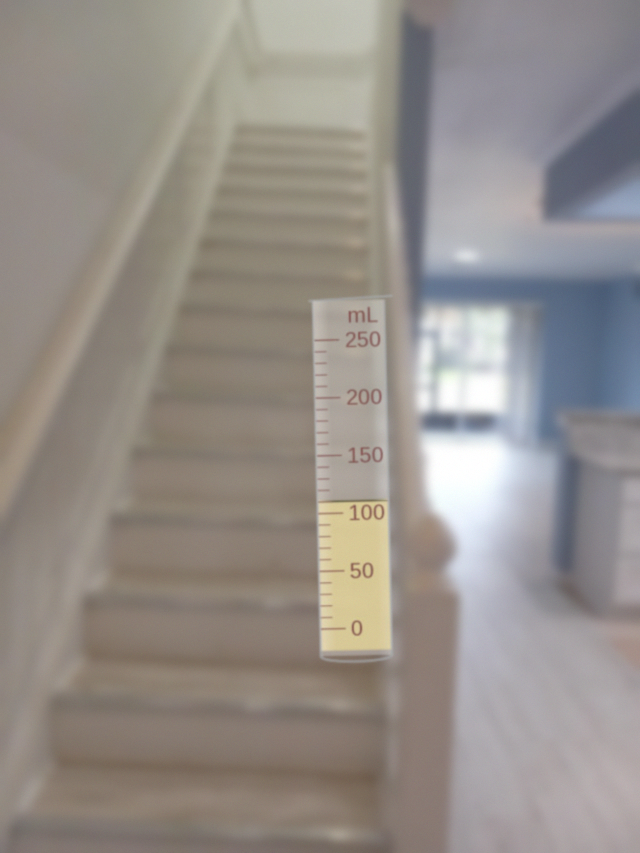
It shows 110 mL
